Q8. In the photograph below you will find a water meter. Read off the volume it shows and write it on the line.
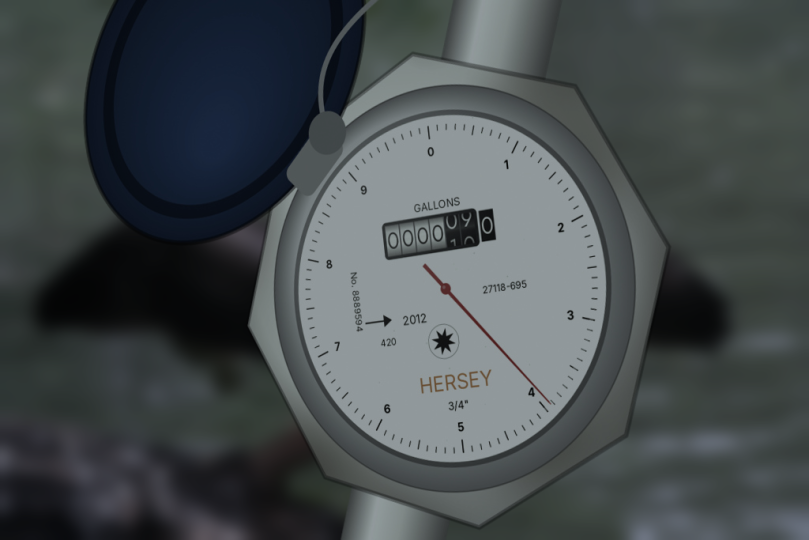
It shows 93.9 gal
